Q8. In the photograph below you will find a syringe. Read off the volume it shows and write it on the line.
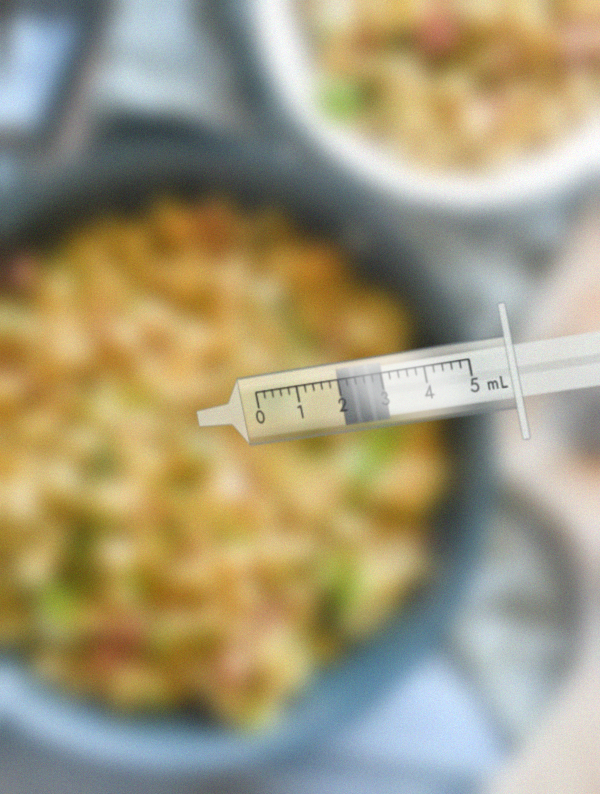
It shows 2 mL
